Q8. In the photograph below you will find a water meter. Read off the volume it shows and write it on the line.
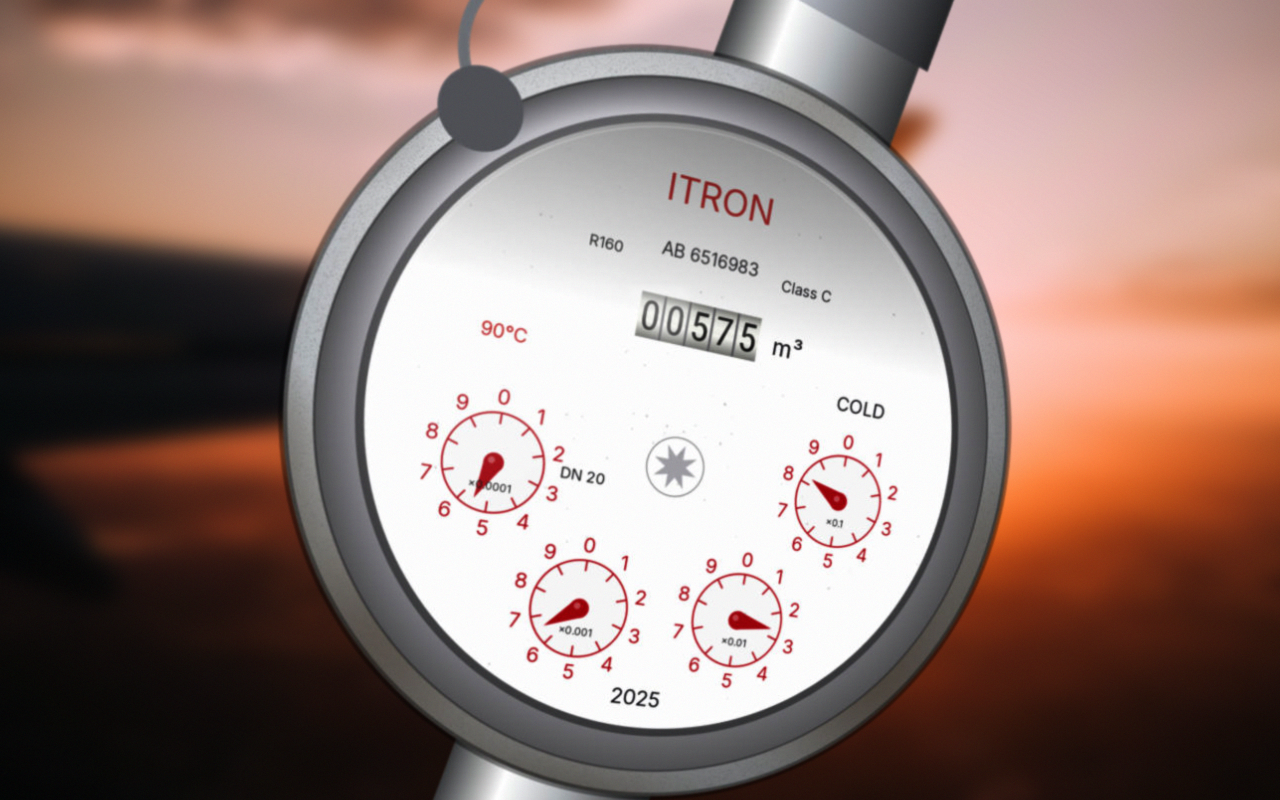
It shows 575.8265 m³
